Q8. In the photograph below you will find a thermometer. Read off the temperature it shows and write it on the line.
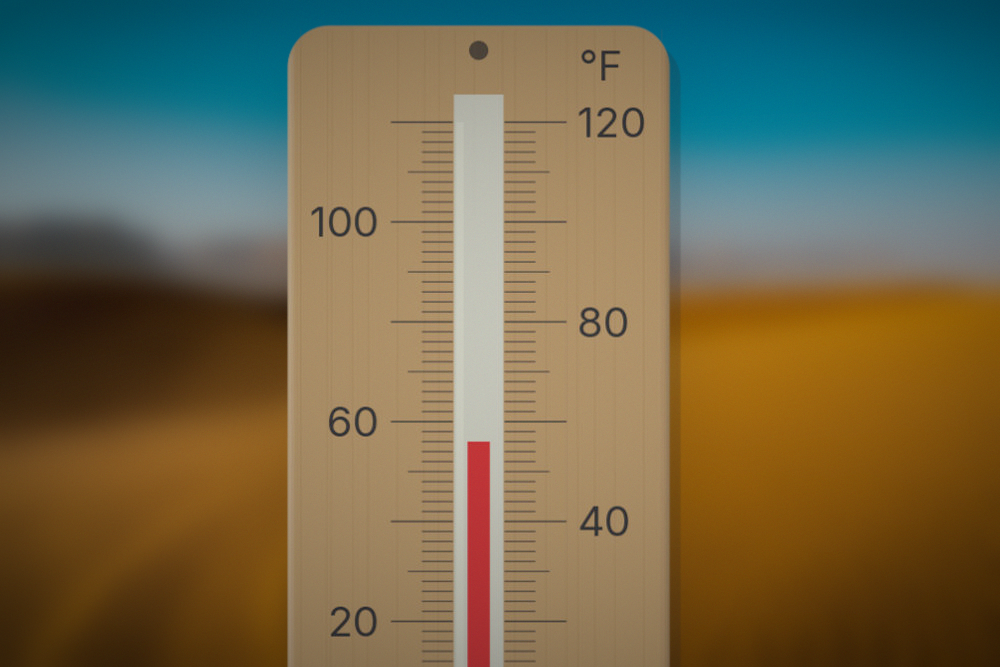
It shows 56 °F
